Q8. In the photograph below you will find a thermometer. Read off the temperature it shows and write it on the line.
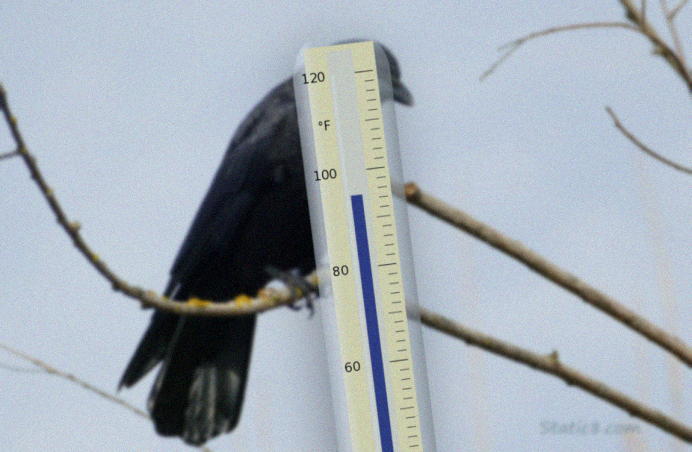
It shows 95 °F
